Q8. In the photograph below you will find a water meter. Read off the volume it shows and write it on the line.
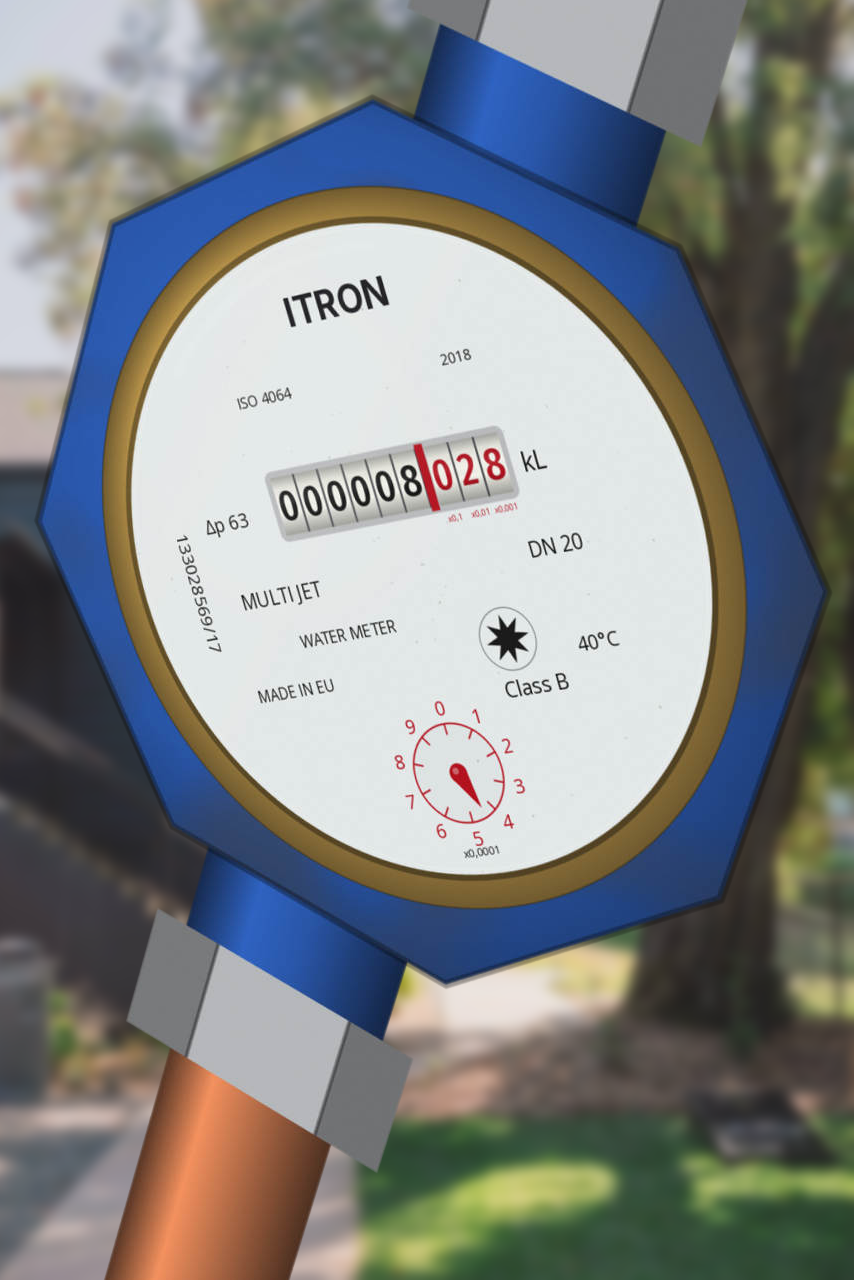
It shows 8.0284 kL
